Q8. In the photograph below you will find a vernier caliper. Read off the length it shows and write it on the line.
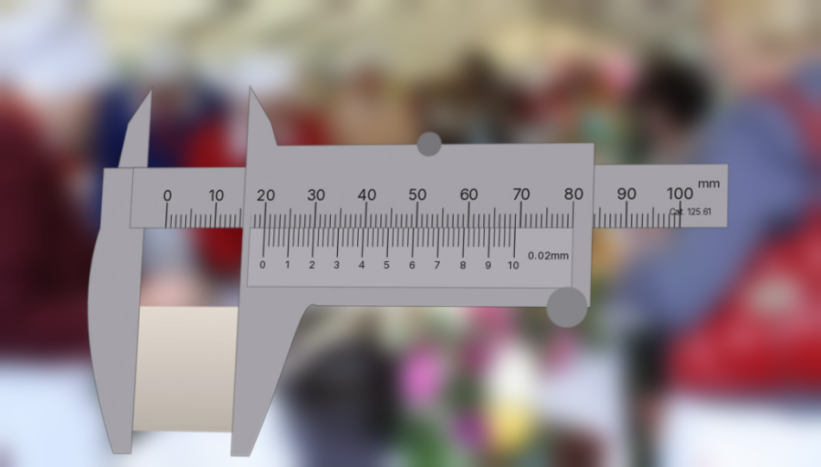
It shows 20.0 mm
